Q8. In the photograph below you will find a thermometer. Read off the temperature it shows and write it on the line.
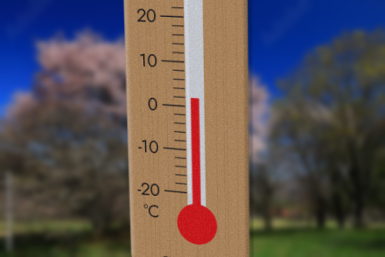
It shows 2 °C
